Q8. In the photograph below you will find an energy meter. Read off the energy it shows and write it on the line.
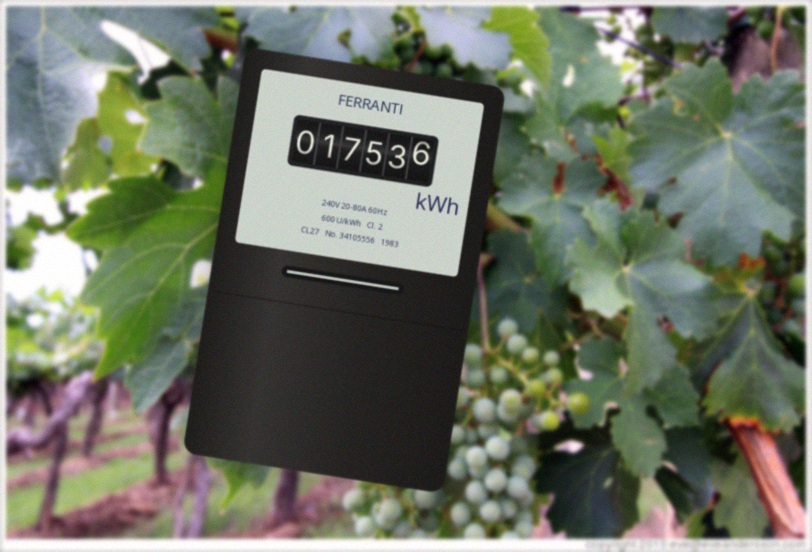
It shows 17536 kWh
